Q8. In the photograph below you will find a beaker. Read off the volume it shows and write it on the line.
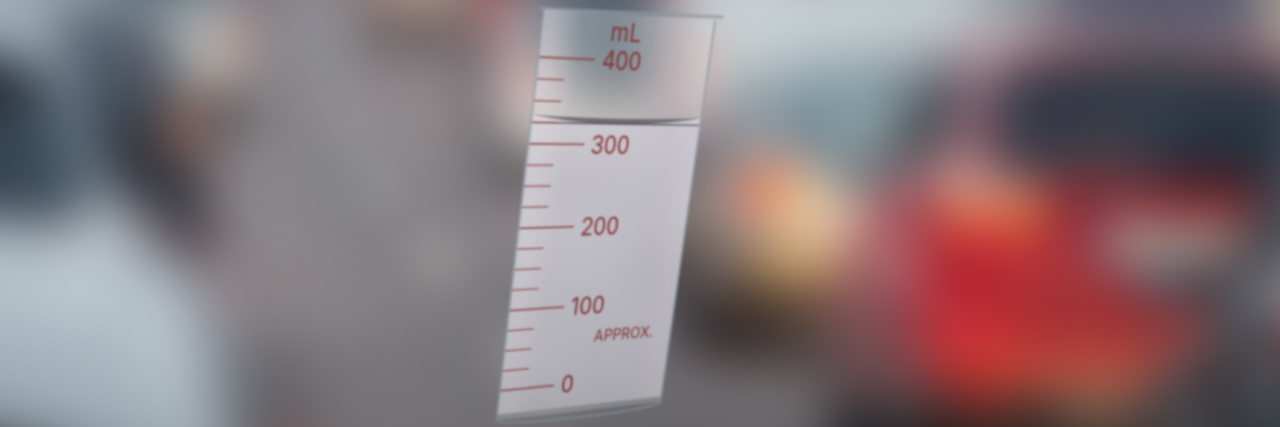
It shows 325 mL
